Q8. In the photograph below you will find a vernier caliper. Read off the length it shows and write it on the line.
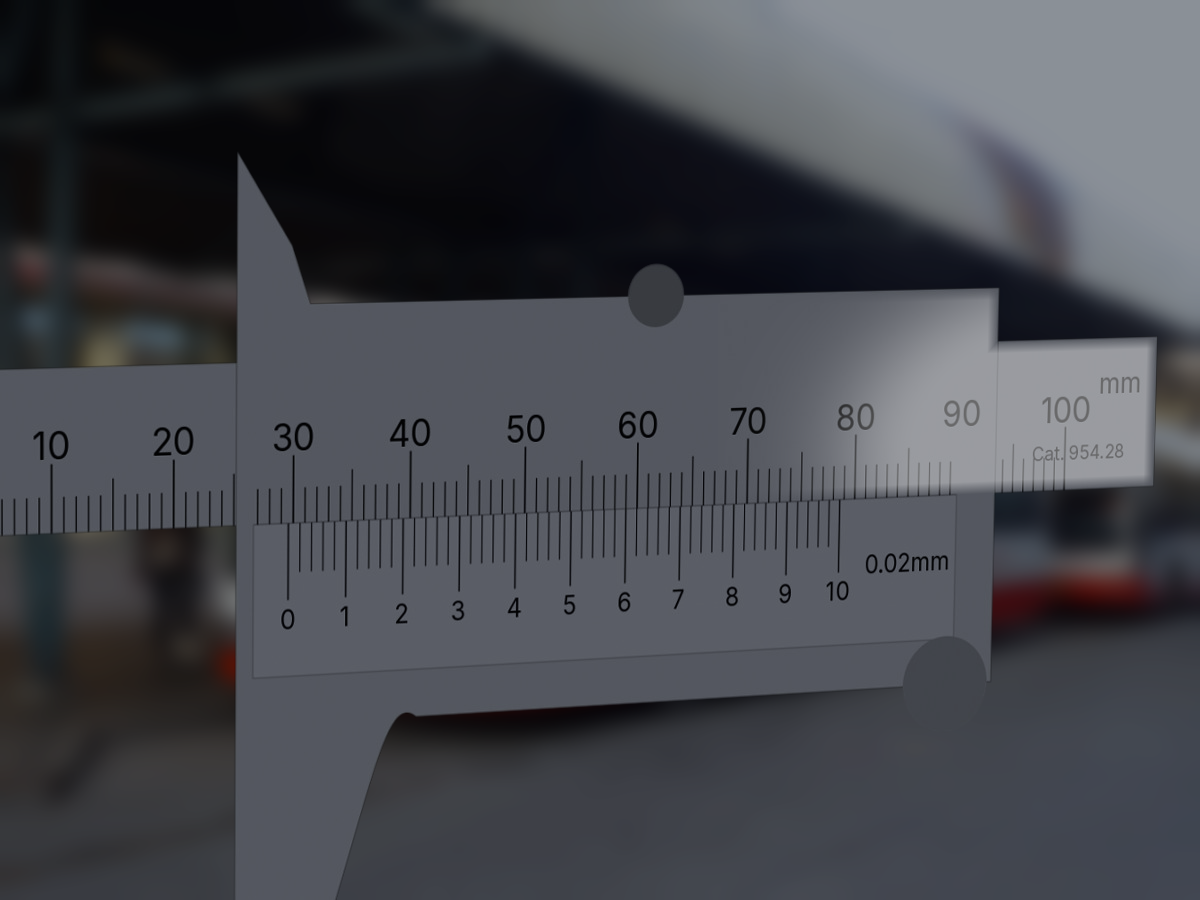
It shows 29.6 mm
